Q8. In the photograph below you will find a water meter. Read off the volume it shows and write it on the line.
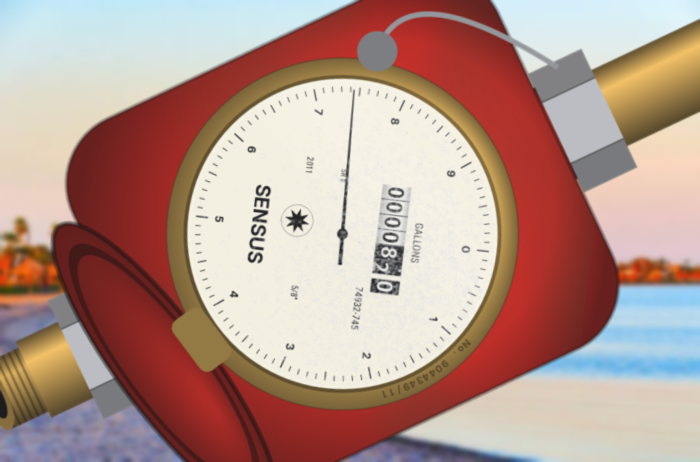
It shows 817.4 gal
